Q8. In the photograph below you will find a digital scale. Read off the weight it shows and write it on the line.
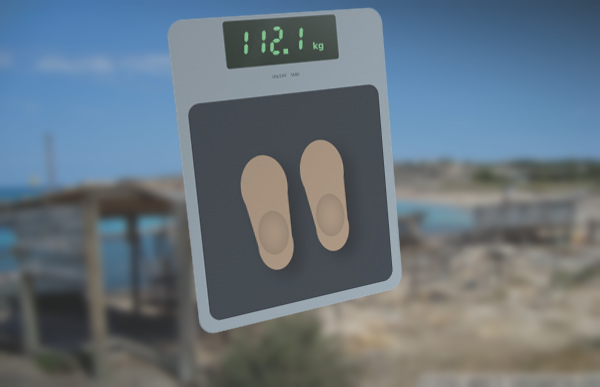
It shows 112.1 kg
